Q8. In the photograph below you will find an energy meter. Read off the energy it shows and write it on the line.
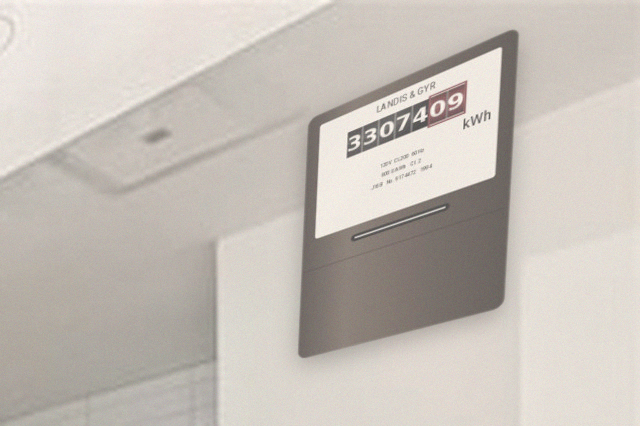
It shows 33074.09 kWh
